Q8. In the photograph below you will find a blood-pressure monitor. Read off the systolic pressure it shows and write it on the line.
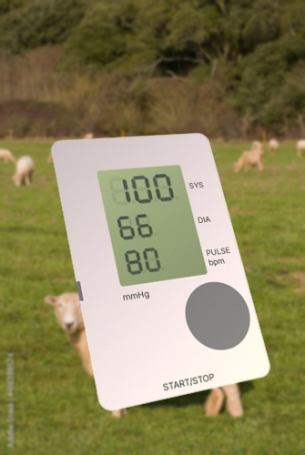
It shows 100 mmHg
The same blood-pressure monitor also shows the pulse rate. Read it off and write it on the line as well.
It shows 80 bpm
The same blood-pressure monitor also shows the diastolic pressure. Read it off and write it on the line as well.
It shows 66 mmHg
